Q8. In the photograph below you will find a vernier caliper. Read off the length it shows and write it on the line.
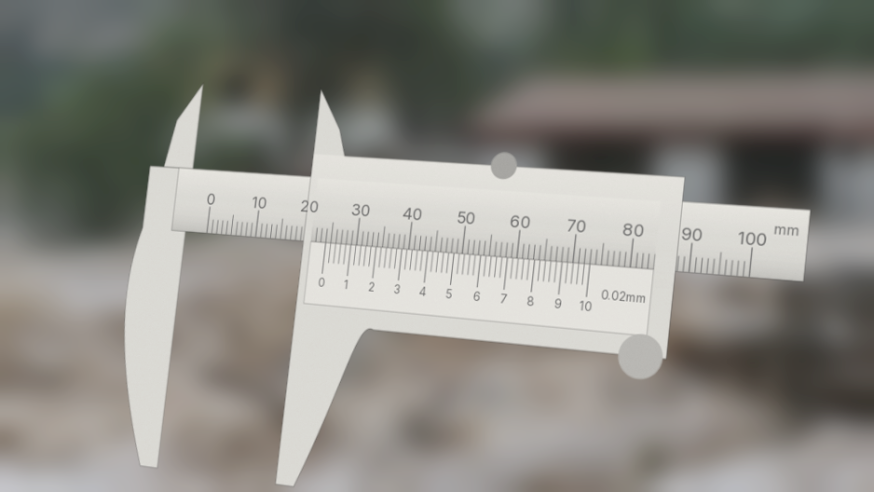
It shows 24.0 mm
